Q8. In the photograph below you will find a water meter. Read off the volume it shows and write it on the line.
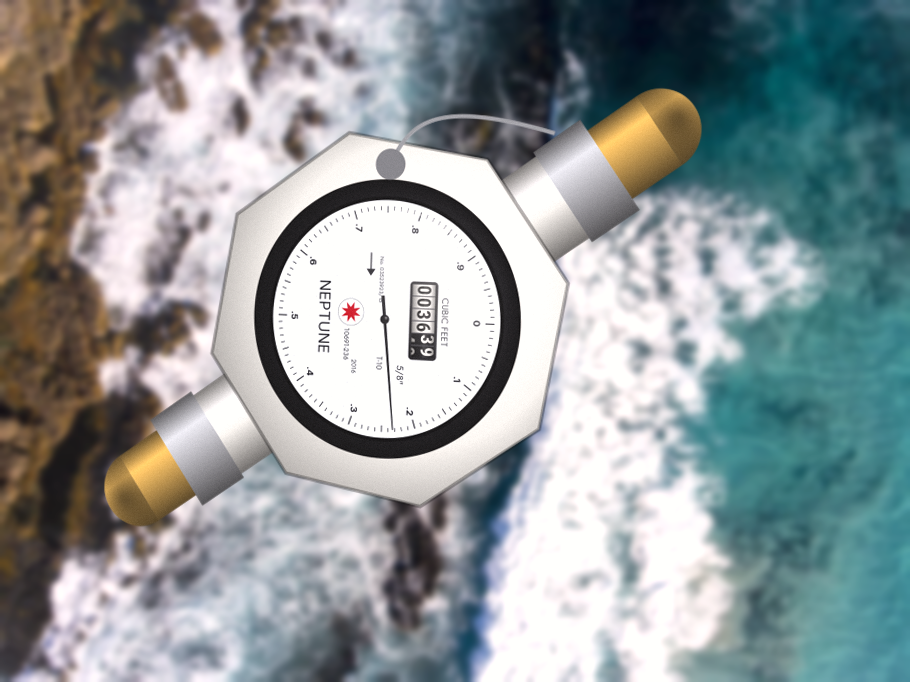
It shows 3639.23 ft³
